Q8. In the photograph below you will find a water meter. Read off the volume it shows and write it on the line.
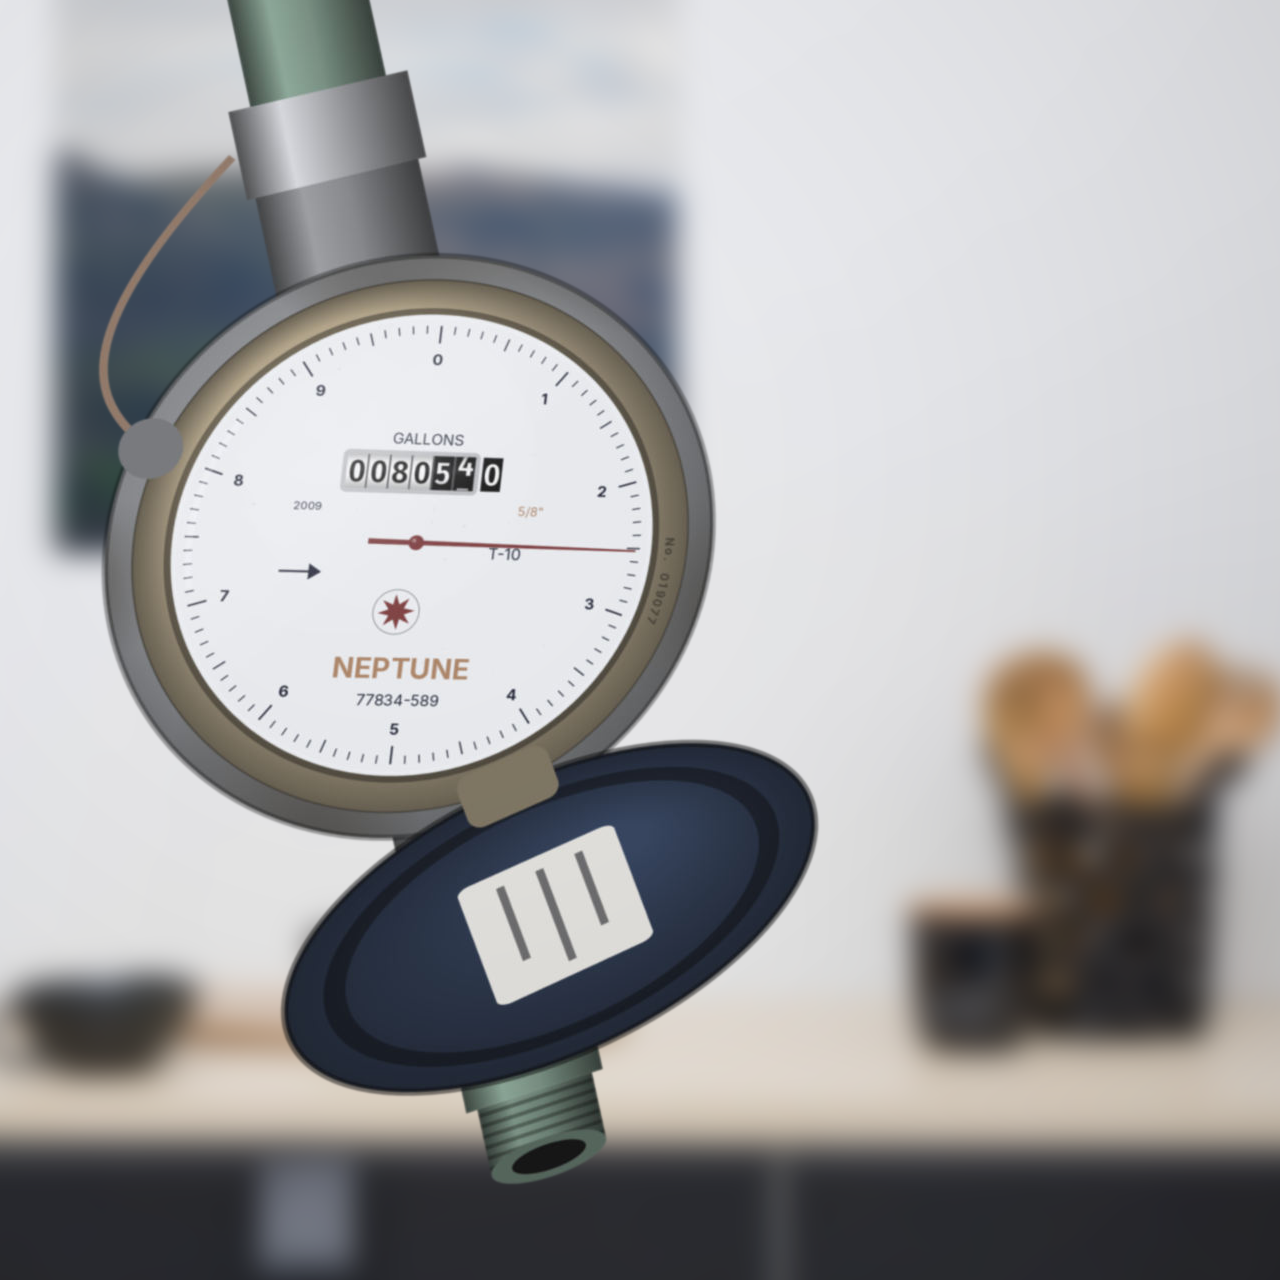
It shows 80542.5 gal
